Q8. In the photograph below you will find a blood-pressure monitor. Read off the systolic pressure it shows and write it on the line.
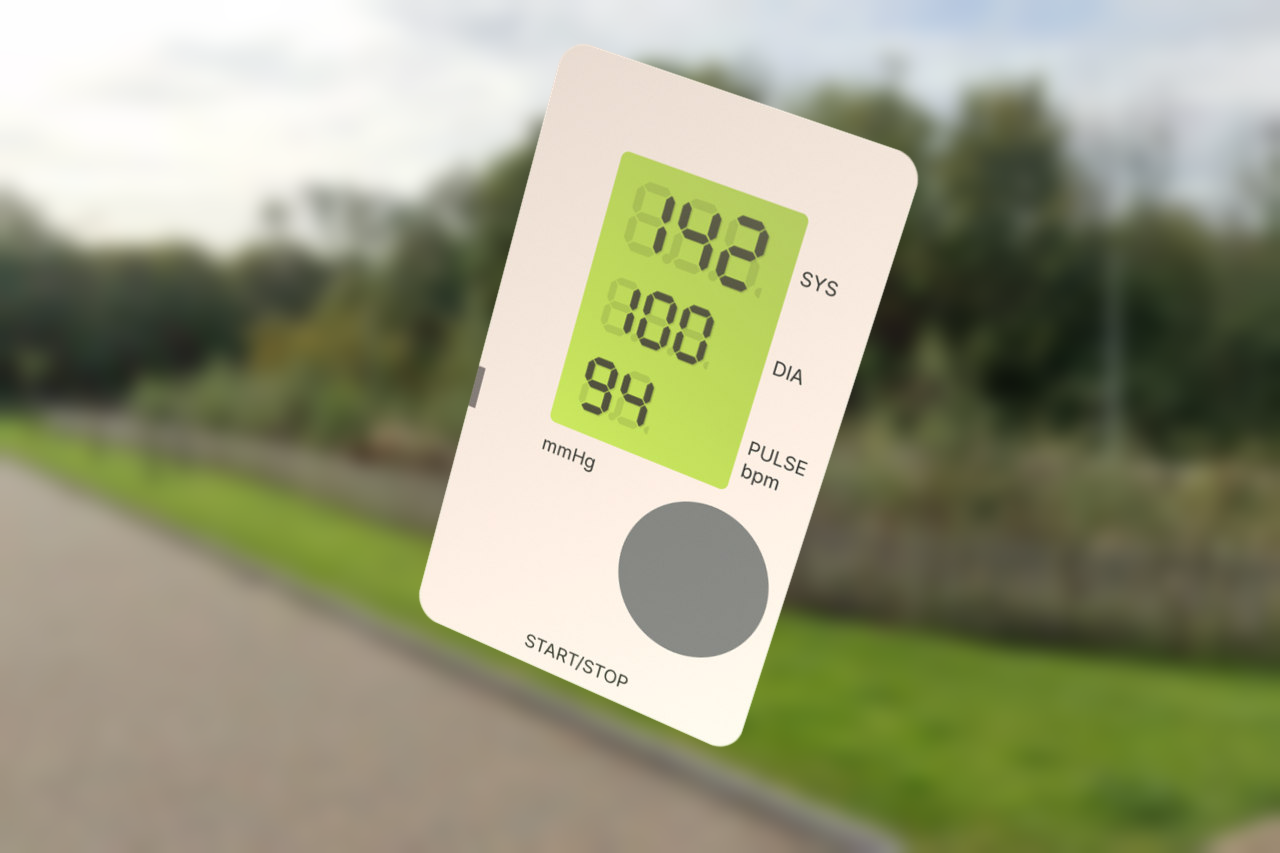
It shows 142 mmHg
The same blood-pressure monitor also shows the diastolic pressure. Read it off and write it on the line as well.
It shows 100 mmHg
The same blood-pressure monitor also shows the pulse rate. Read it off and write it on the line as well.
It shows 94 bpm
